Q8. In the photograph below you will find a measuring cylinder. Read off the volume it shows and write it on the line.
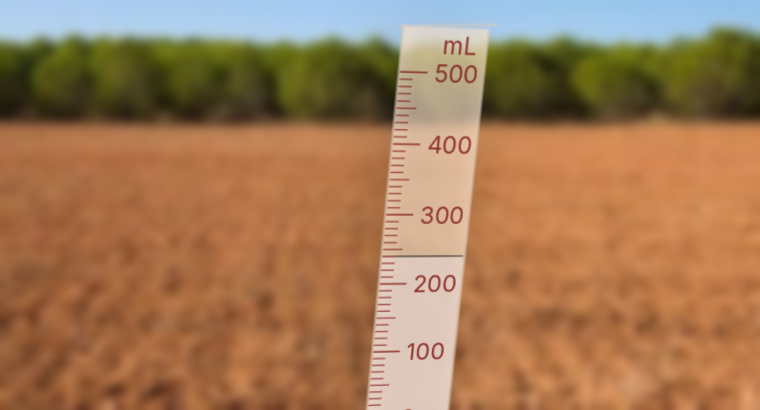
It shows 240 mL
